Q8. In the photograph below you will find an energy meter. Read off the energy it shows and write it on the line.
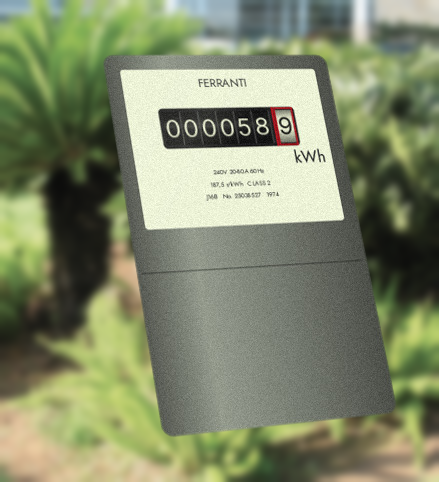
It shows 58.9 kWh
